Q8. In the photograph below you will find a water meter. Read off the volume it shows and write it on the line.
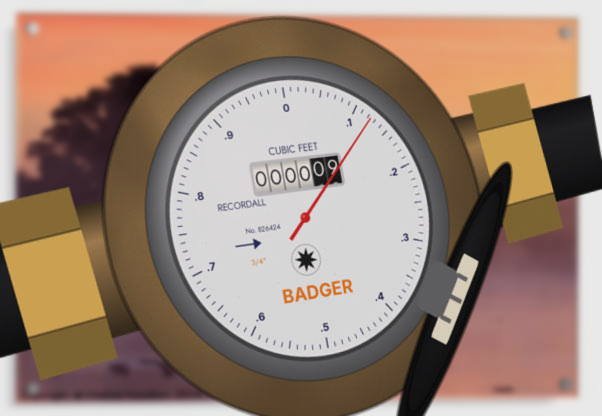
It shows 9.12 ft³
